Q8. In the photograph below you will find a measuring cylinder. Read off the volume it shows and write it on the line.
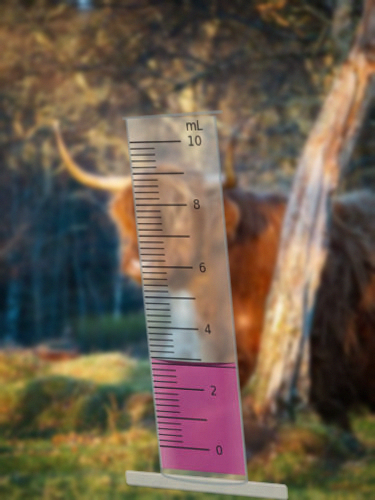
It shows 2.8 mL
